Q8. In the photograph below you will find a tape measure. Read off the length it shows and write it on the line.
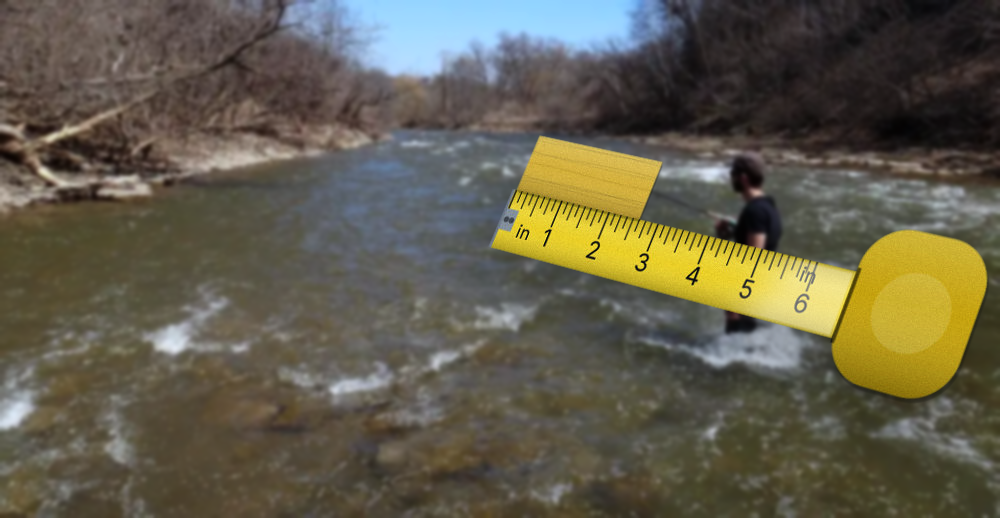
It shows 2.625 in
